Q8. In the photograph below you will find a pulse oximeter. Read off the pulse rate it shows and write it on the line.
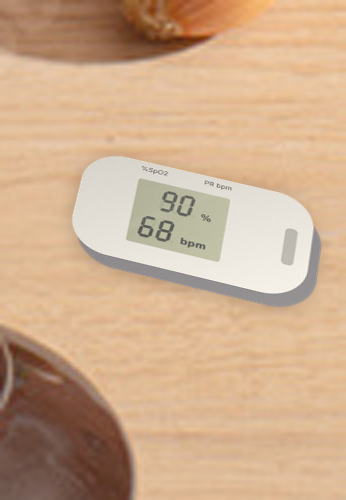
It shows 68 bpm
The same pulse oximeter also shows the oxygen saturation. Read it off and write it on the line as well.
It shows 90 %
